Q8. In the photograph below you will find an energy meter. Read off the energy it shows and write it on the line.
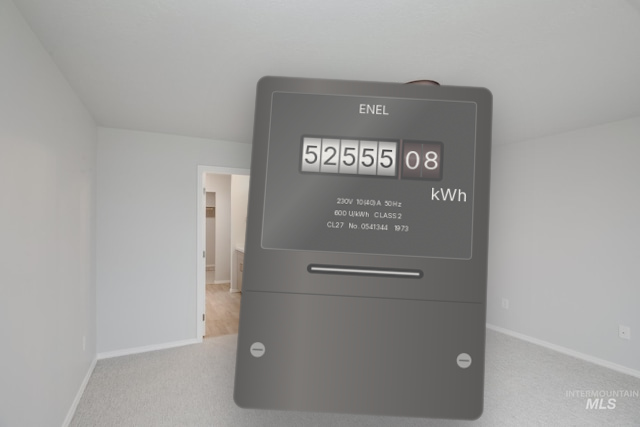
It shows 52555.08 kWh
